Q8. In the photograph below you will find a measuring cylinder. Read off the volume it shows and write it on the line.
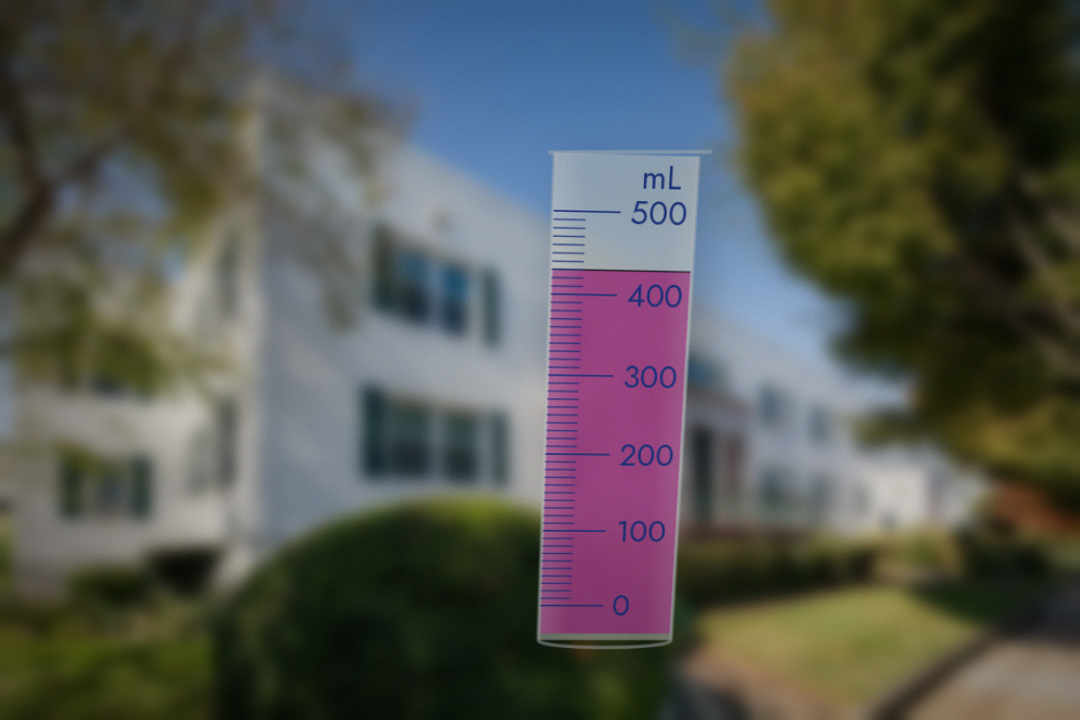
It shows 430 mL
